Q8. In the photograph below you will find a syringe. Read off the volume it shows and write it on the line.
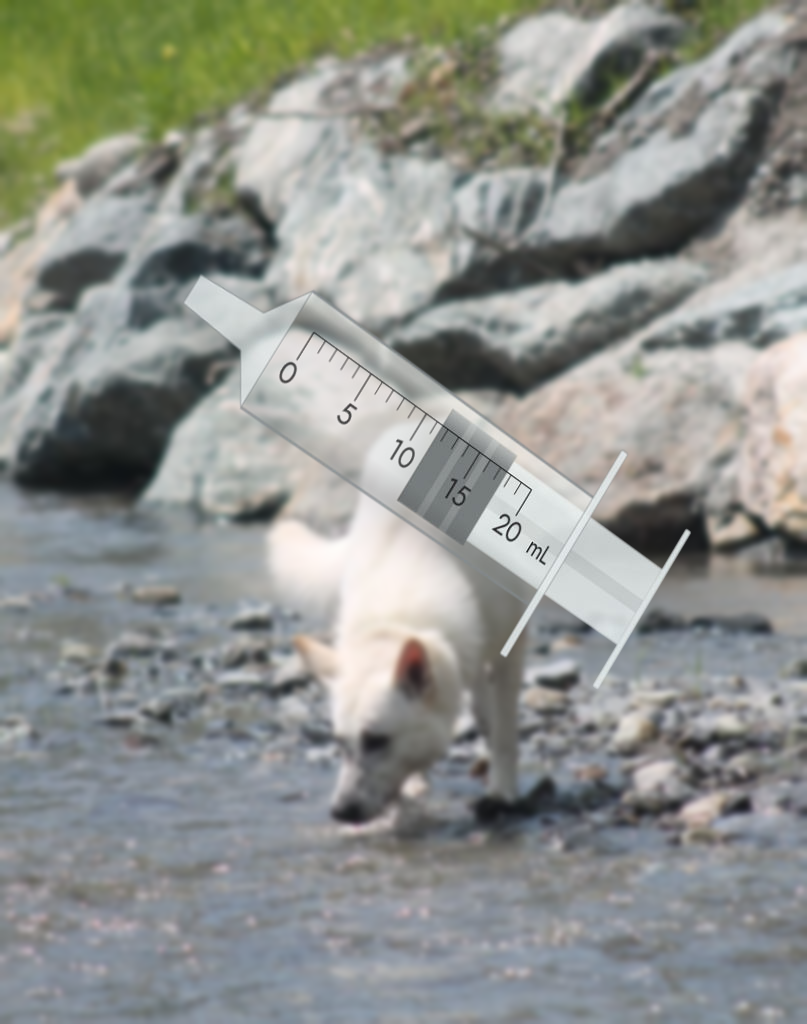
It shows 11.5 mL
